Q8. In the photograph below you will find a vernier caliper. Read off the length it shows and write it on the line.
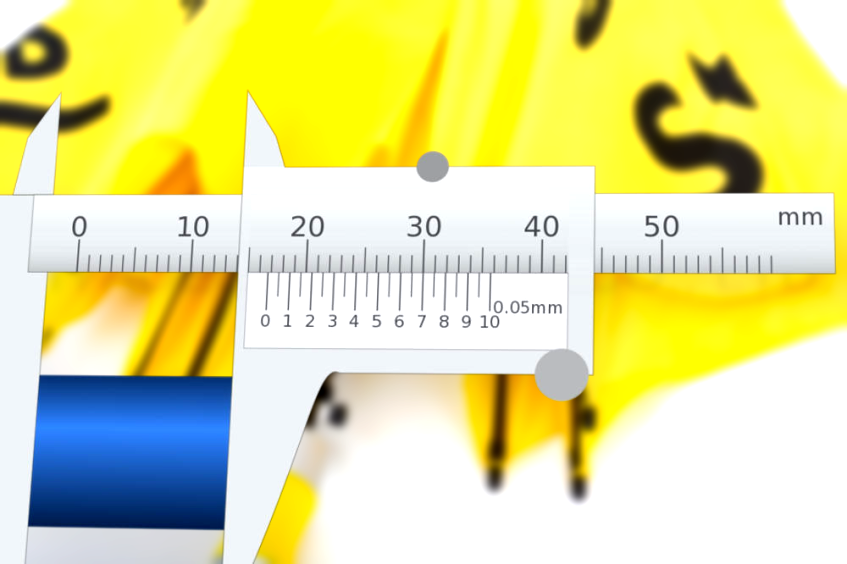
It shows 16.7 mm
